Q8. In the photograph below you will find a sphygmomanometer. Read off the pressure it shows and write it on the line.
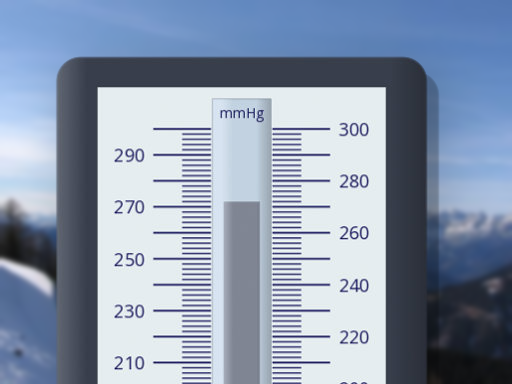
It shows 272 mmHg
